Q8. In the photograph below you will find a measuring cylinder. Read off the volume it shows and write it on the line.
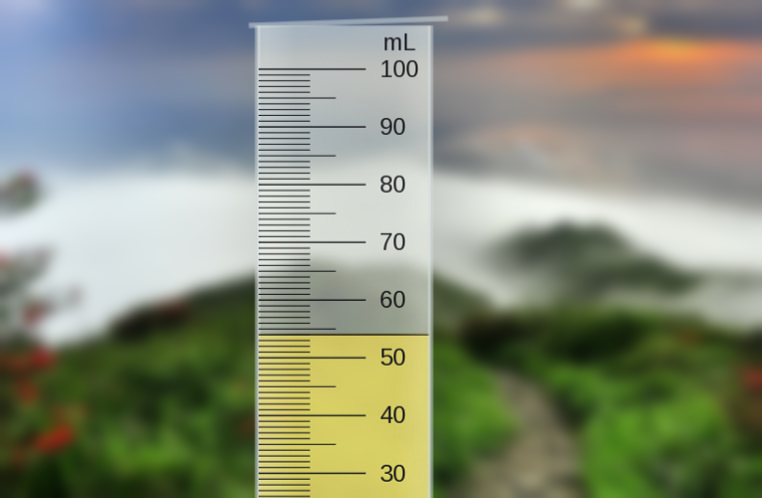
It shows 54 mL
